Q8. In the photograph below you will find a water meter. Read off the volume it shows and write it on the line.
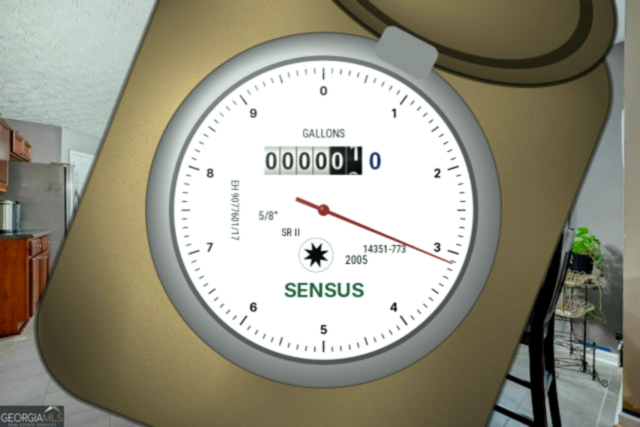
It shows 13.1 gal
